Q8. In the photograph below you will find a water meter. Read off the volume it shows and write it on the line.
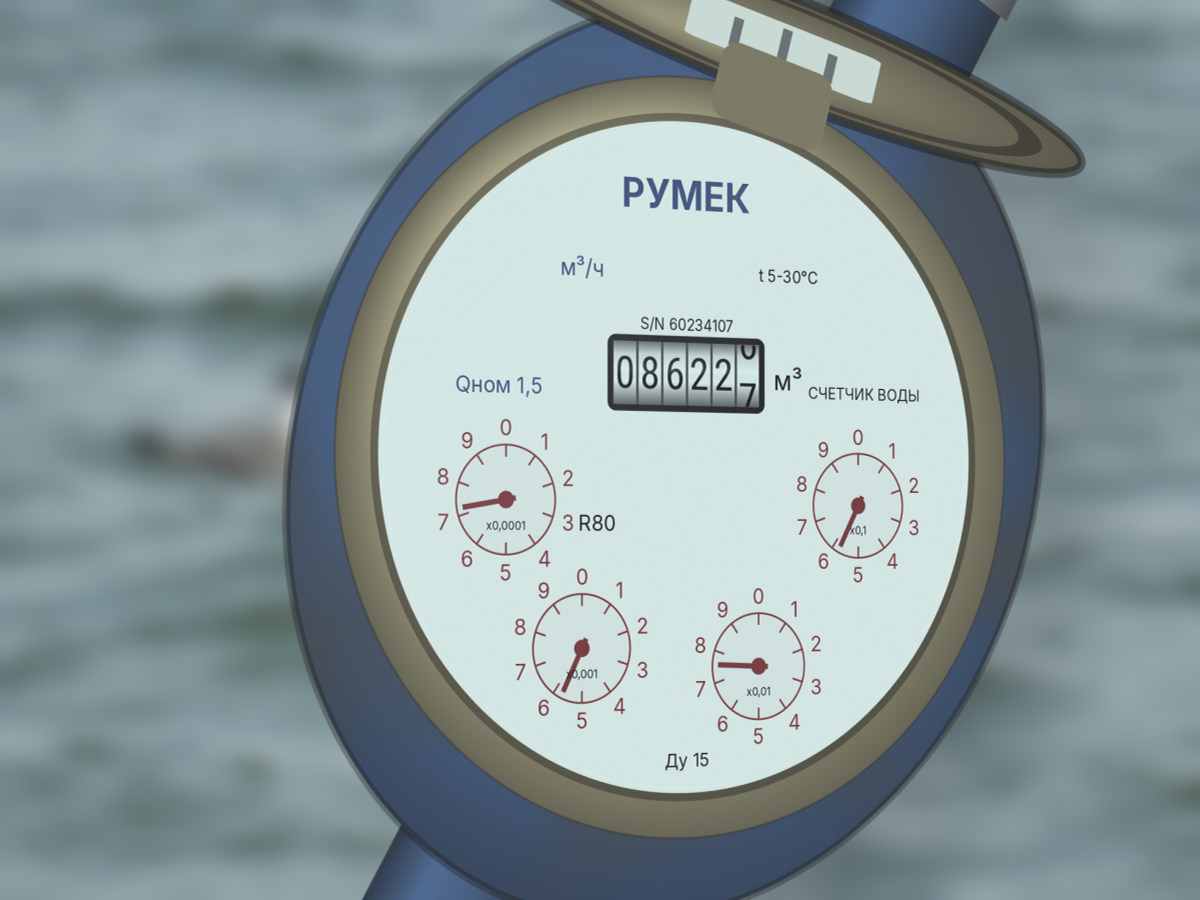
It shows 86226.5757 m³
